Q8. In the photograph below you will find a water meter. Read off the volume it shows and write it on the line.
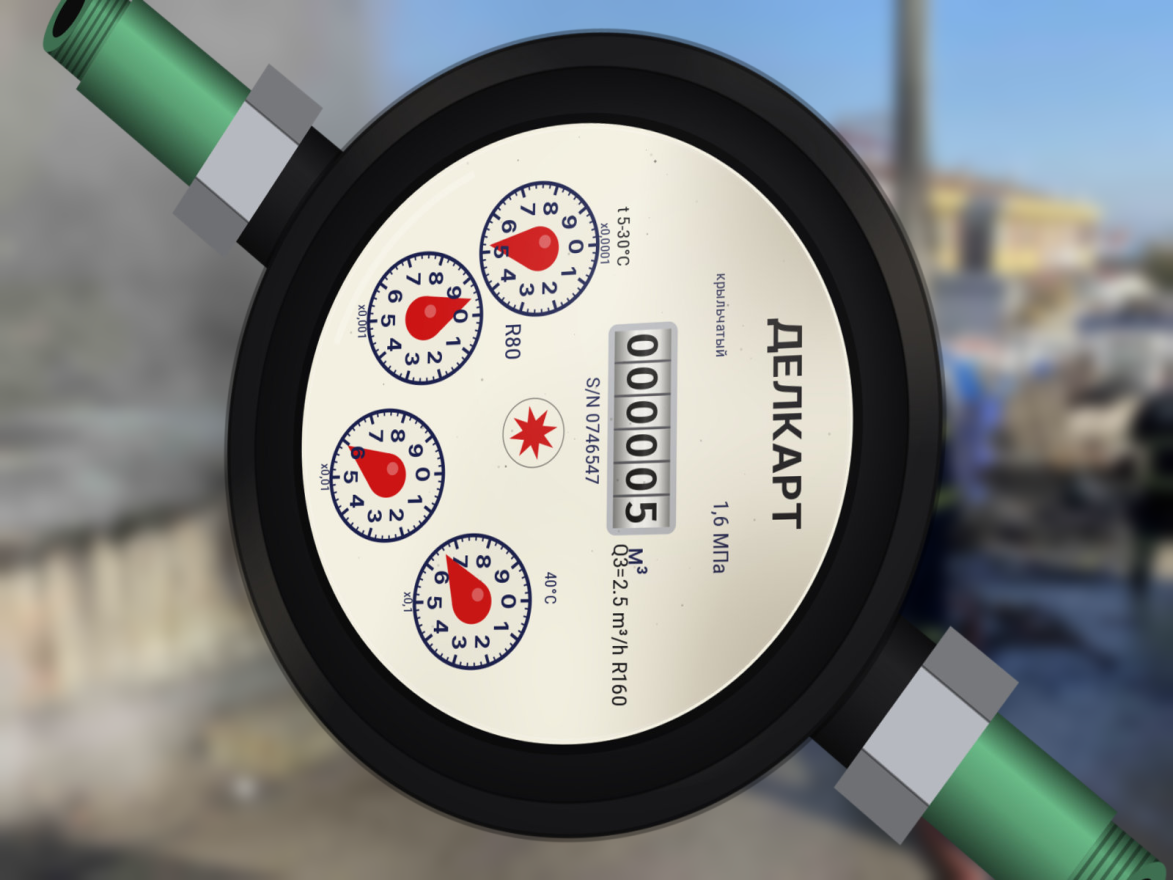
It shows 5.6595 m³
